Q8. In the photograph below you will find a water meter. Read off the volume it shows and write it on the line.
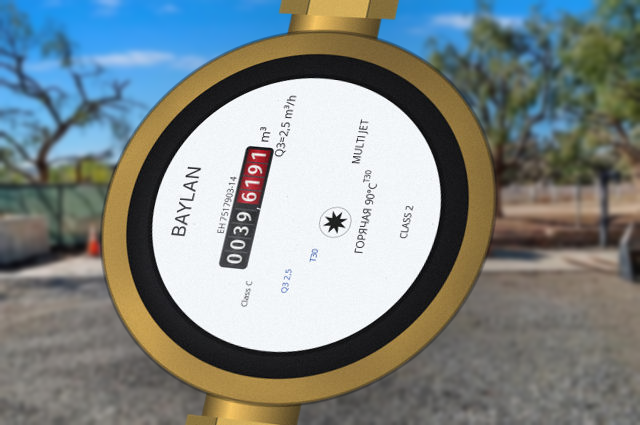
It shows 39.6191 m³
